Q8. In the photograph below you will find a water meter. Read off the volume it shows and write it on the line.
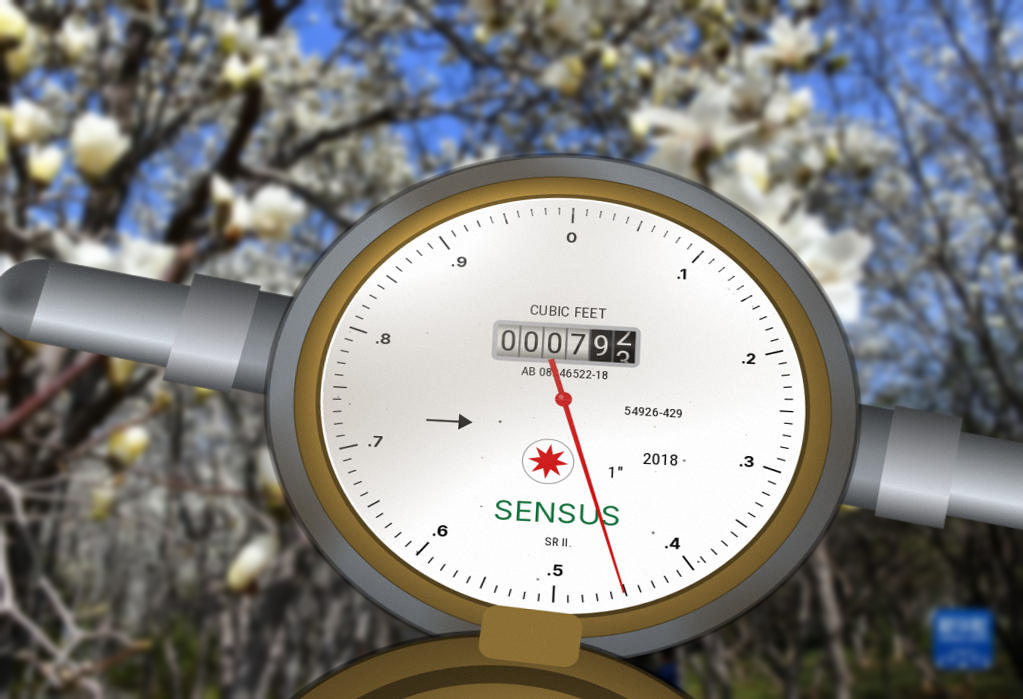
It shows 792.45 ft³
